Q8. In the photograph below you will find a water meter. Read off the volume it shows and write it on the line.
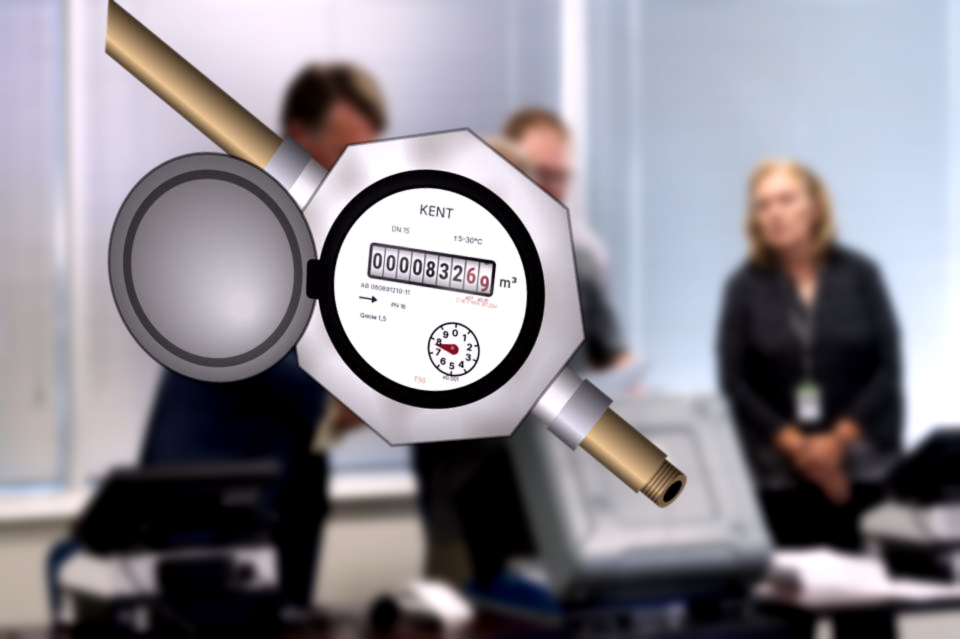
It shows 832.687 m³
